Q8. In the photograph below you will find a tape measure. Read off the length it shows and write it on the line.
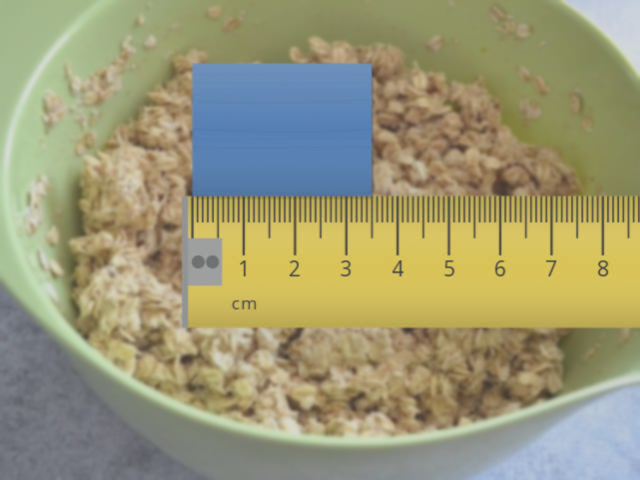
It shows 3.5 cm
